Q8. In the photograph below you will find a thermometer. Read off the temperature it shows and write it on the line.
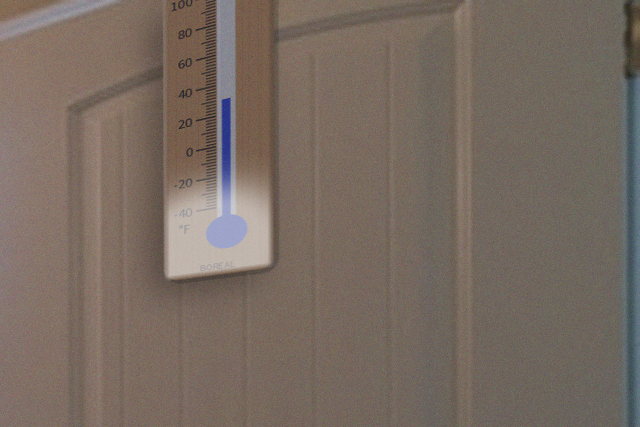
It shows 30 °F
